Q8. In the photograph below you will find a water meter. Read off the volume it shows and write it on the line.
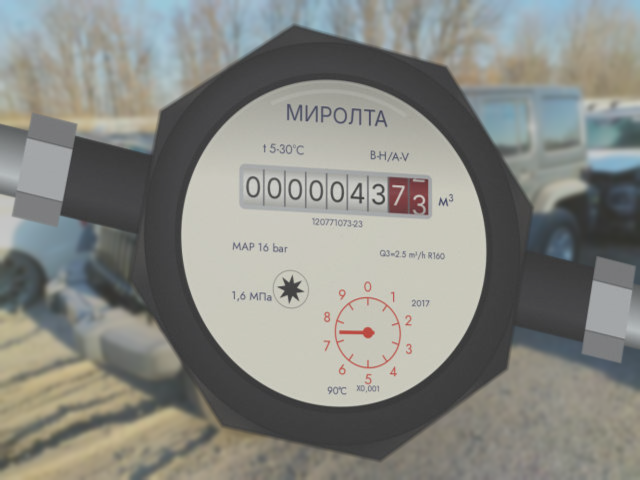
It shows 43.727 m³
